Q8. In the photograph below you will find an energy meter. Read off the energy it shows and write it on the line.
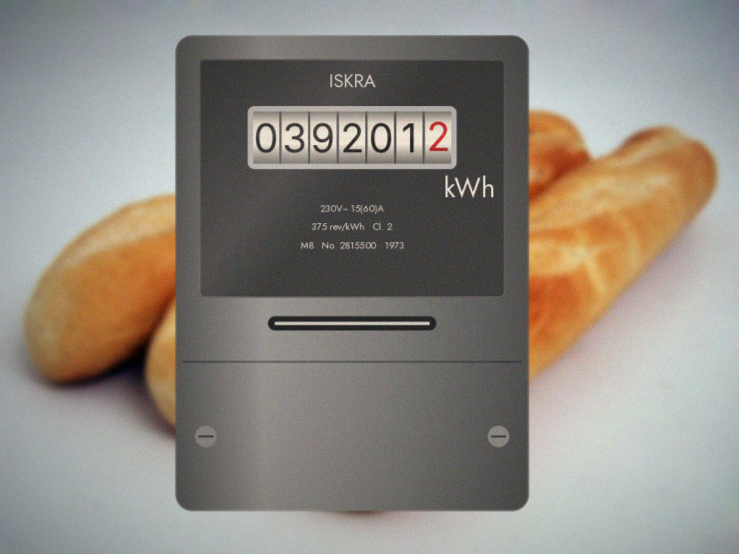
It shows 39201.2 kWh
